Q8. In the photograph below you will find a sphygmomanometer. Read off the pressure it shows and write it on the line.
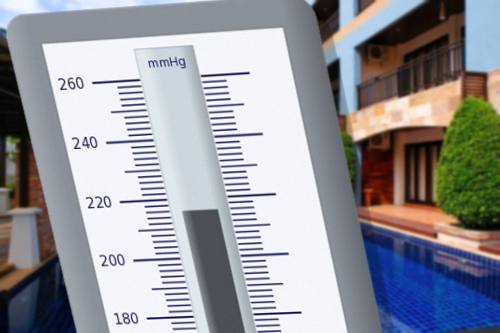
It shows 216 mmHg
